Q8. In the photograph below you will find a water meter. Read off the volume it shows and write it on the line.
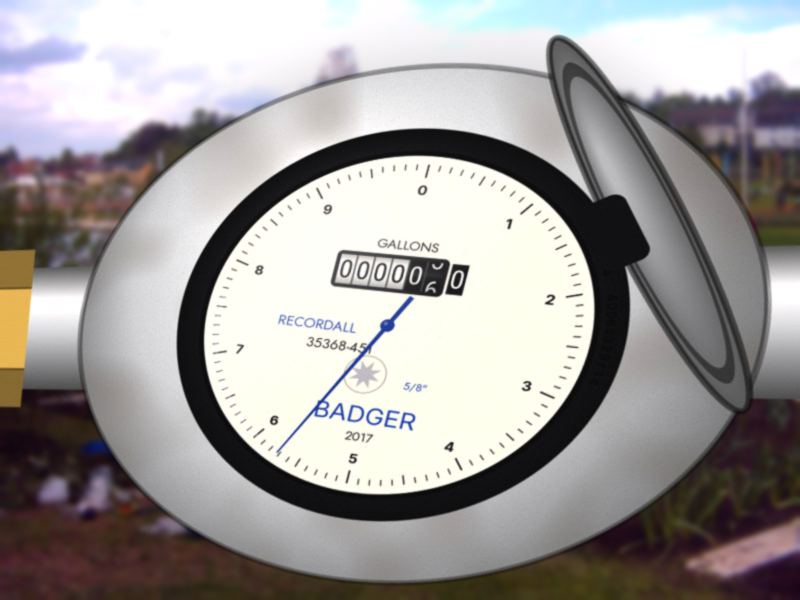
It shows 55.7 gal
